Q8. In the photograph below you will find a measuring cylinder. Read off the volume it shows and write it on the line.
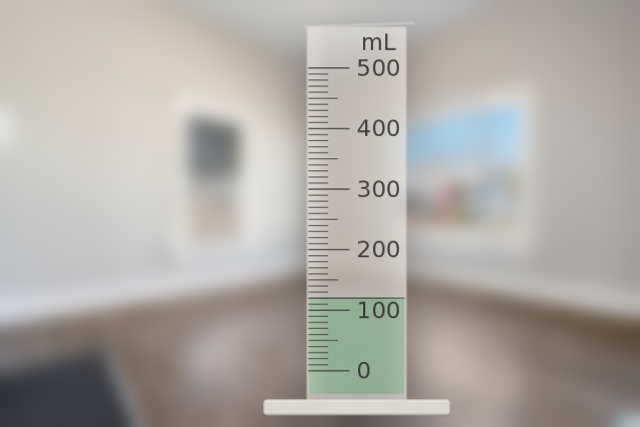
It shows 120 mL
